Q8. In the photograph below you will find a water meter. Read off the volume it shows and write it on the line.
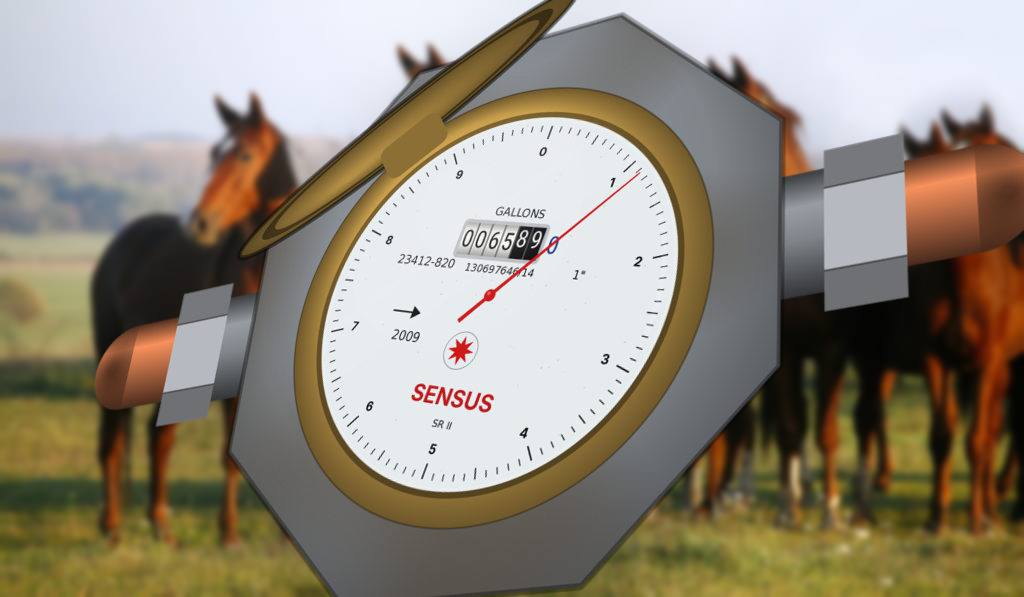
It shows 65891.1 gal
